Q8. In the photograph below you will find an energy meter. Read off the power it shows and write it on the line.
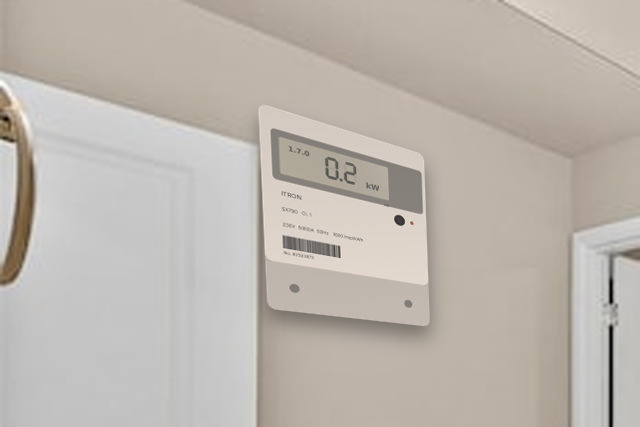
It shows 0.2 kW
